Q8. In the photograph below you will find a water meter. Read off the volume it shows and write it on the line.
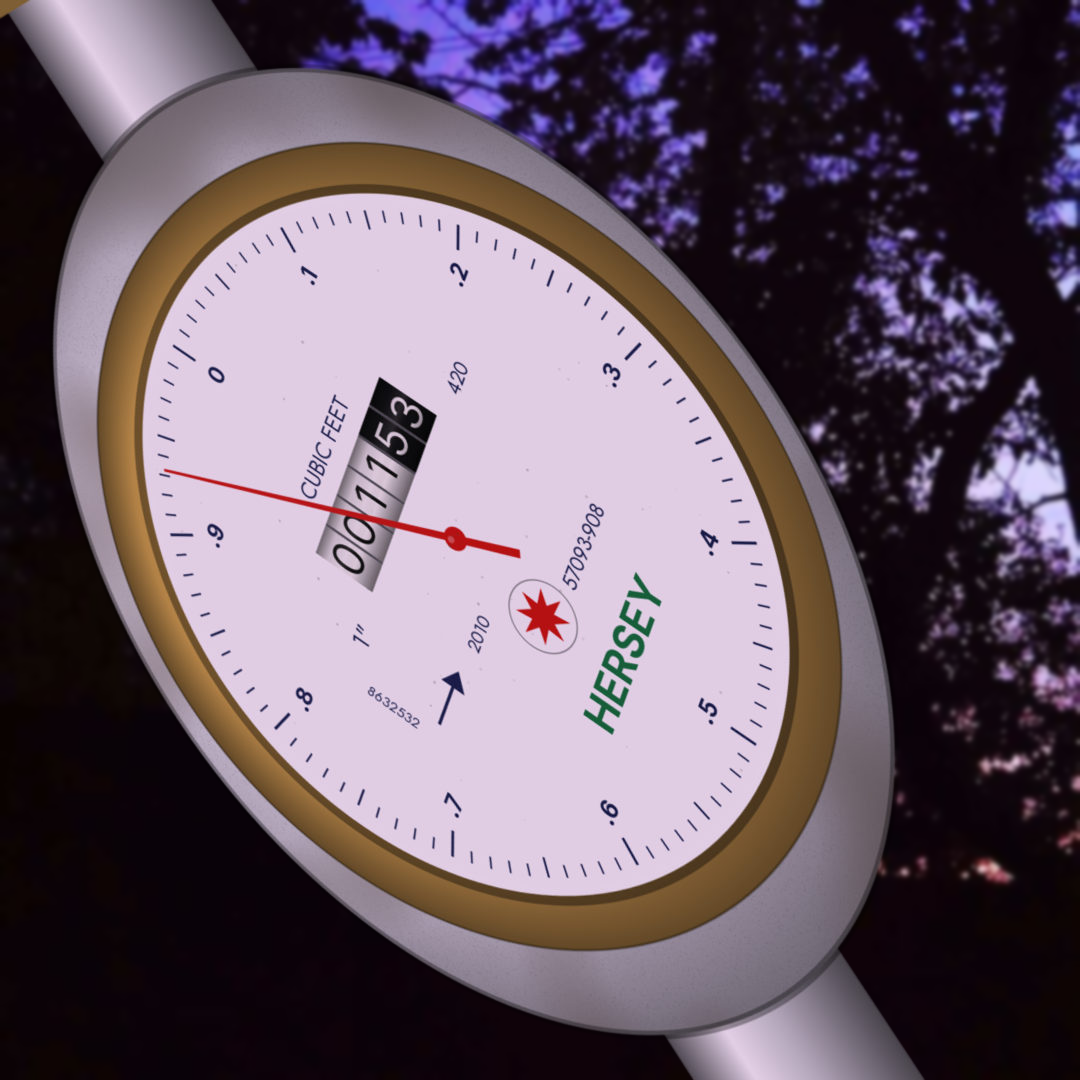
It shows 1152.93 ft³
